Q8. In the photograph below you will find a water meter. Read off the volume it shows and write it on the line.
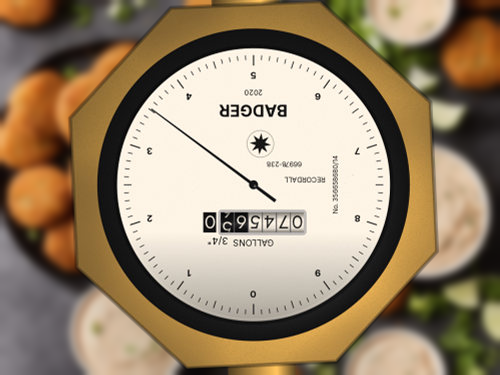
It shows 745653.5 gal
